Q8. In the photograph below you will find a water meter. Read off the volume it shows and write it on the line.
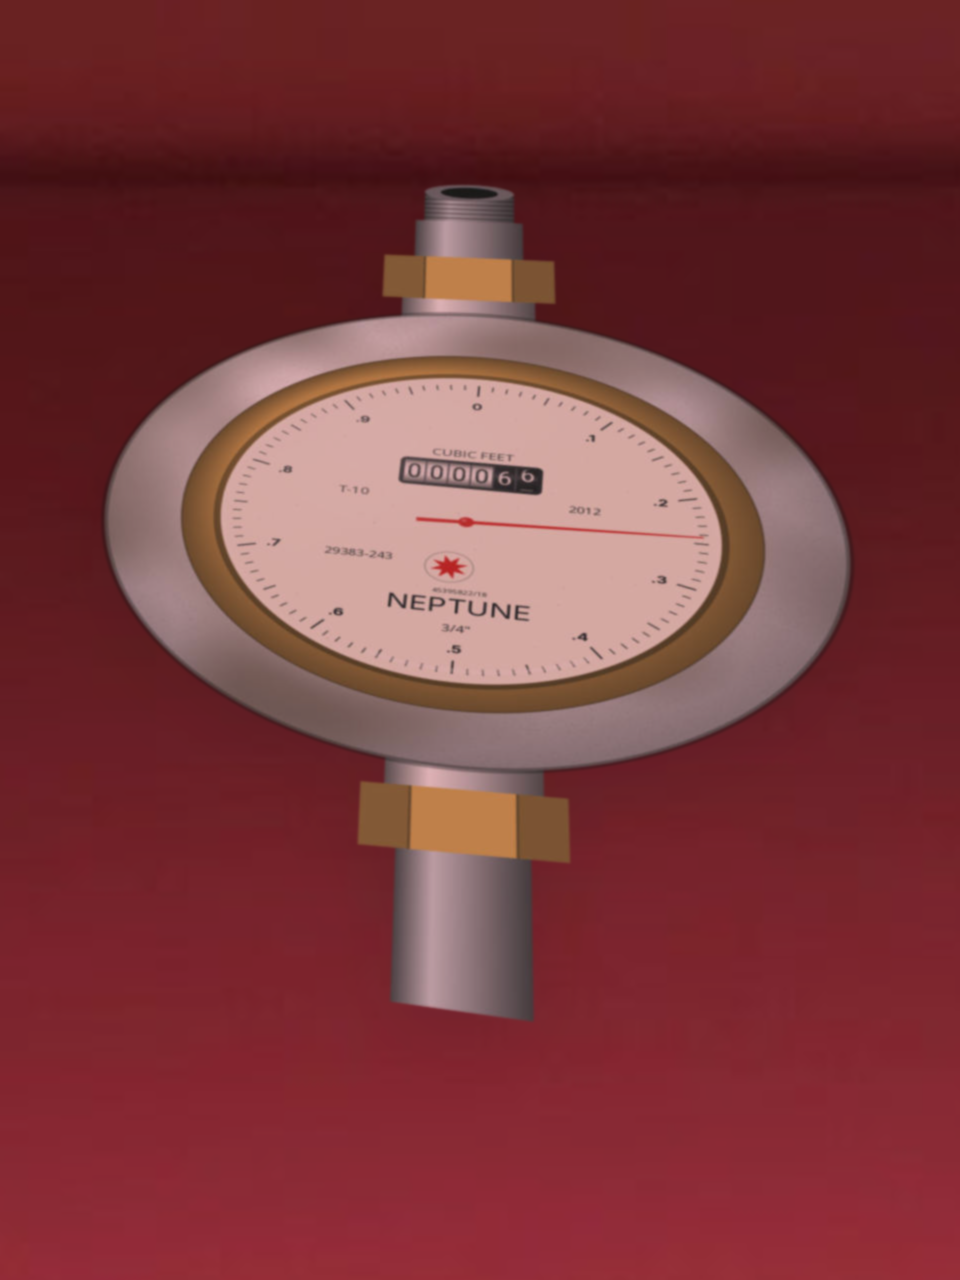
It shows 66.24 ft³
